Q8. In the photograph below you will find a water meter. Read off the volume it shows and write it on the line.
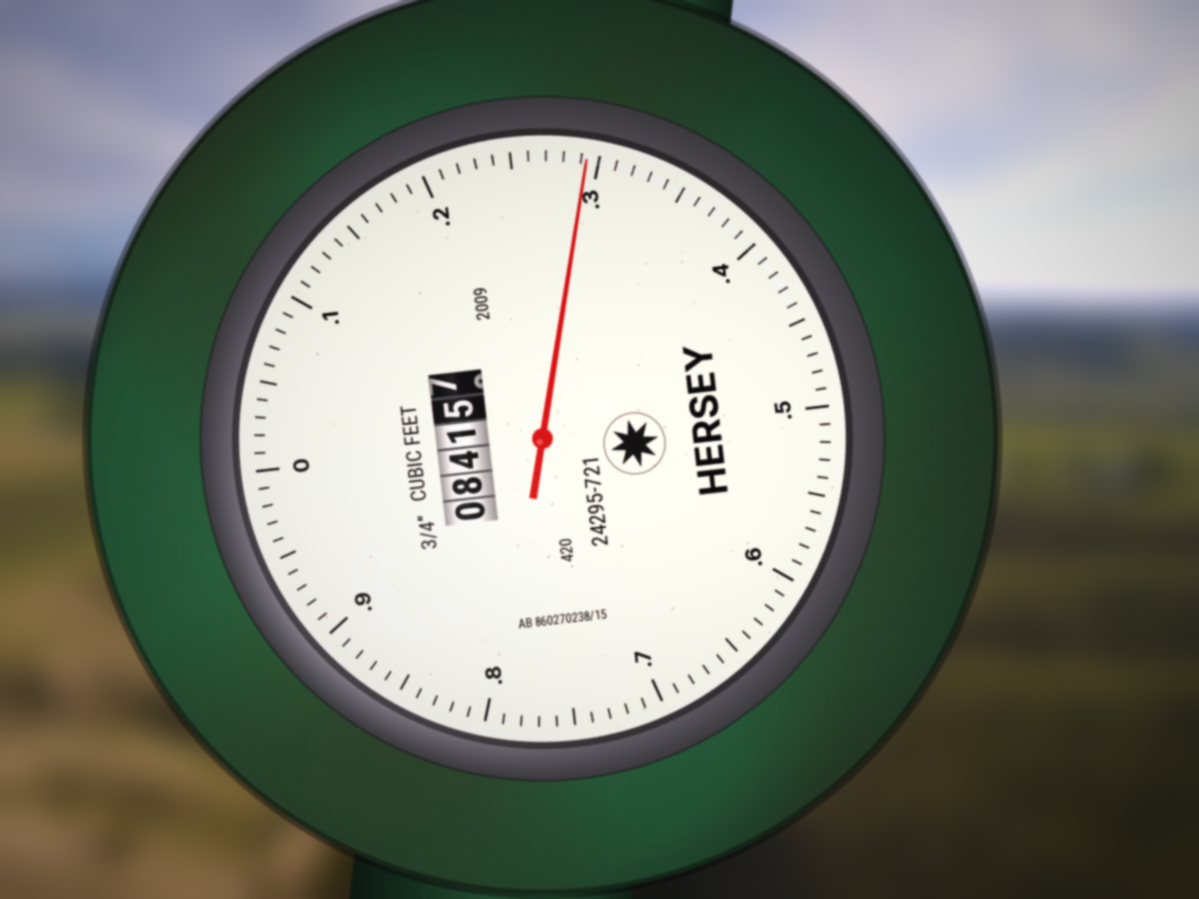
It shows 84157.29 ft³
